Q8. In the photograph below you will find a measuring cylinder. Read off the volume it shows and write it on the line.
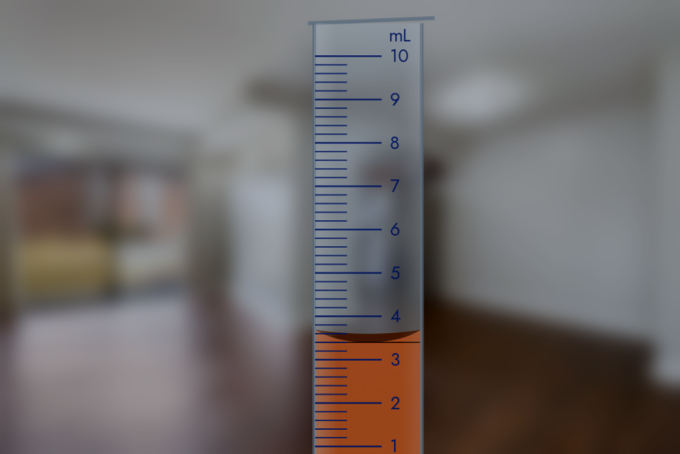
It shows 3.4 mL
